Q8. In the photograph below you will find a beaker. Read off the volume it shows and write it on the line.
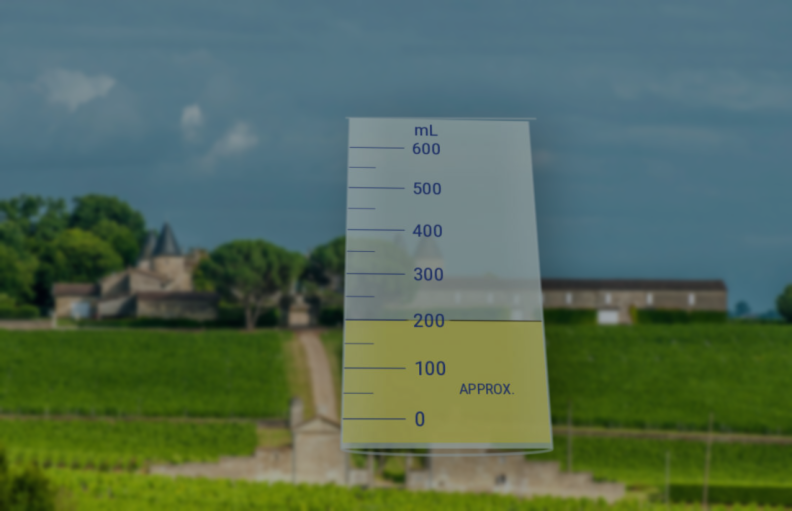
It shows 200 mL
